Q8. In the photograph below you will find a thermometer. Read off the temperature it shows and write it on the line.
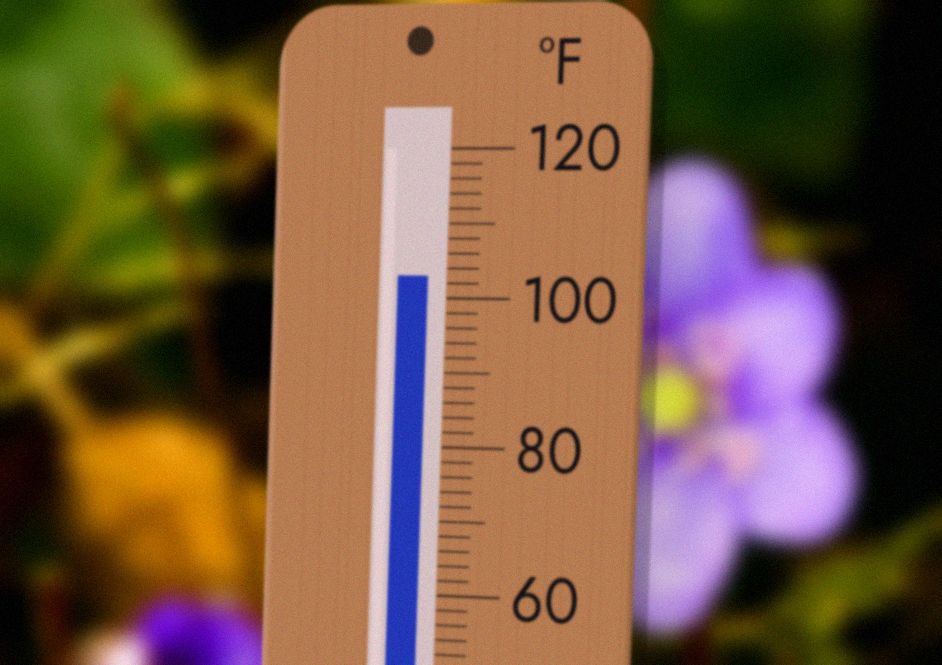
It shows 103 °F
